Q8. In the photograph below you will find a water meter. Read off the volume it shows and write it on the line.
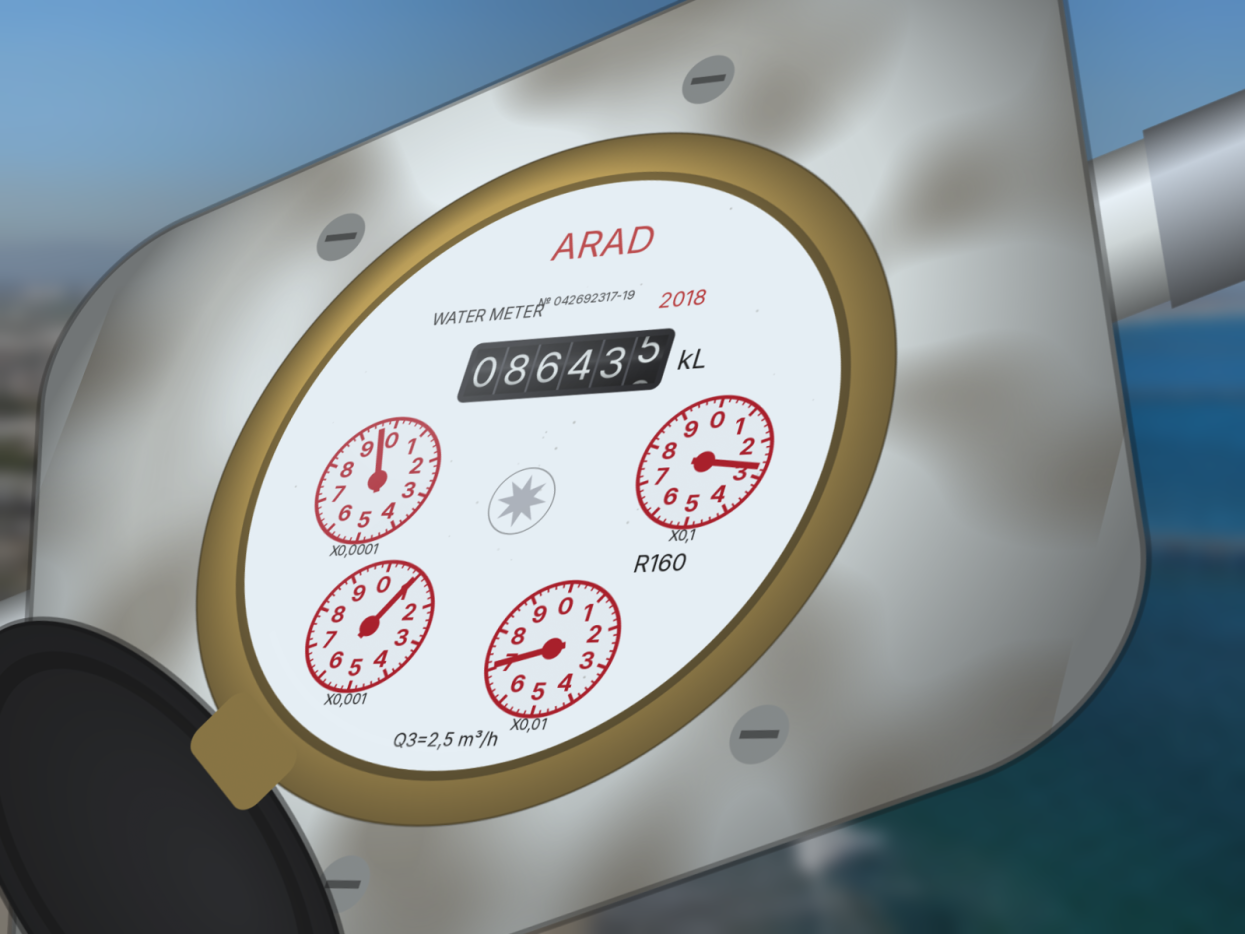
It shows 86435.2709 kL
